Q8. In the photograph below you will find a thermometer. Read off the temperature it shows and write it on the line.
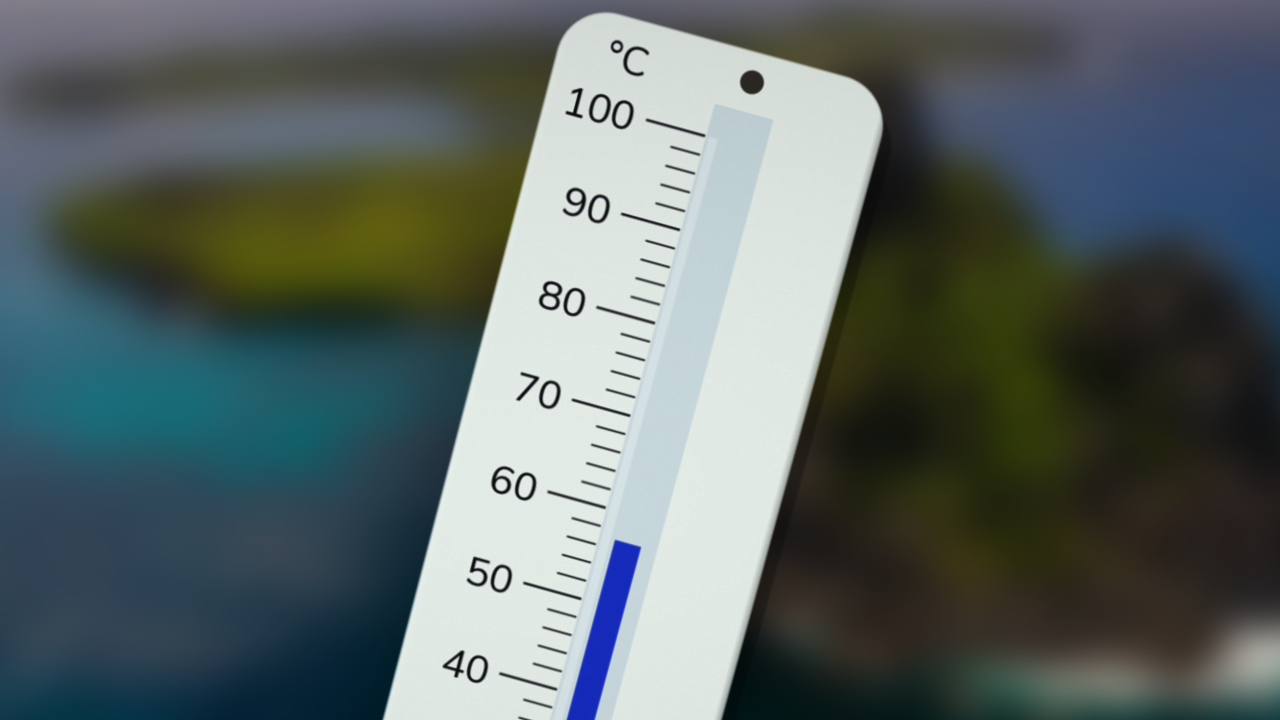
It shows 57 °C
